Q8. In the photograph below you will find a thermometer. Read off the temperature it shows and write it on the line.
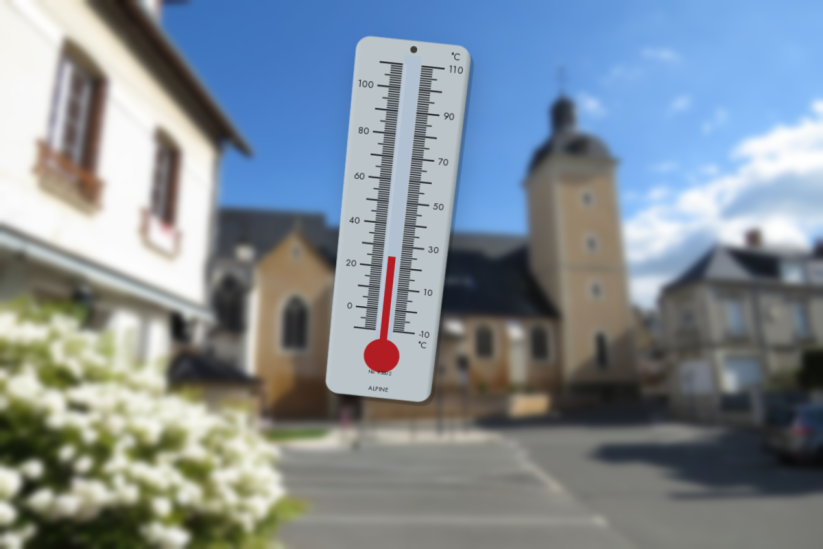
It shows 25 °C
